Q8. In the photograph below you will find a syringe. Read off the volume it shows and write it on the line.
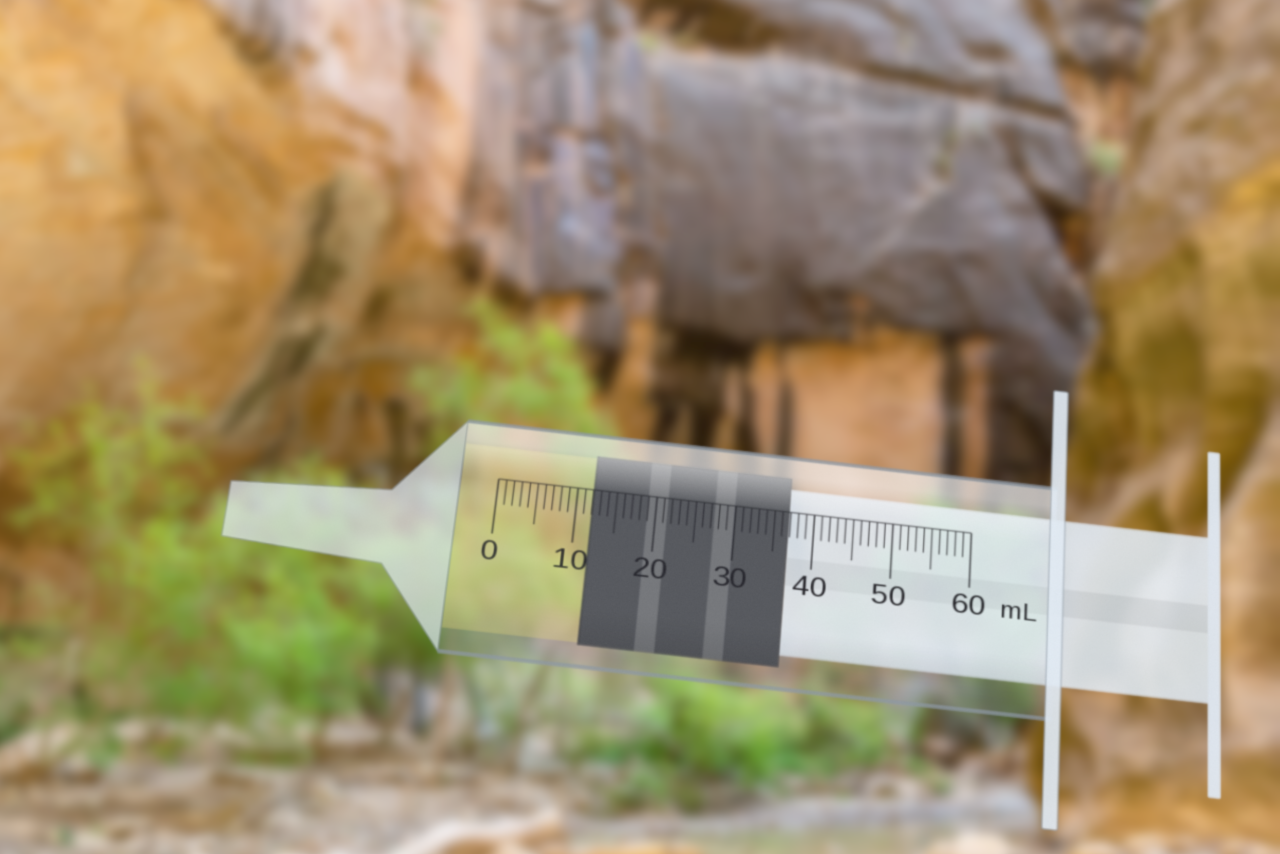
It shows 12 mL
